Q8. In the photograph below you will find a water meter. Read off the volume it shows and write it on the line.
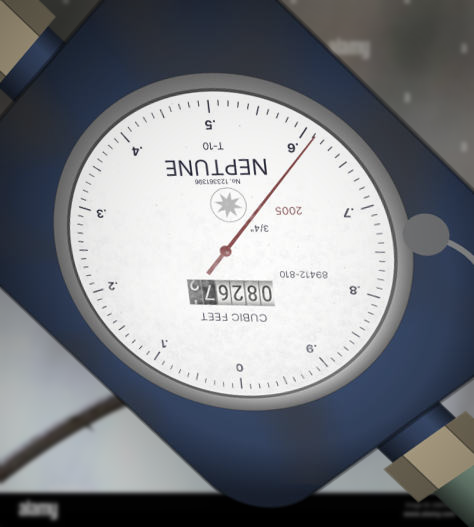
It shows 82671.61 ft³
